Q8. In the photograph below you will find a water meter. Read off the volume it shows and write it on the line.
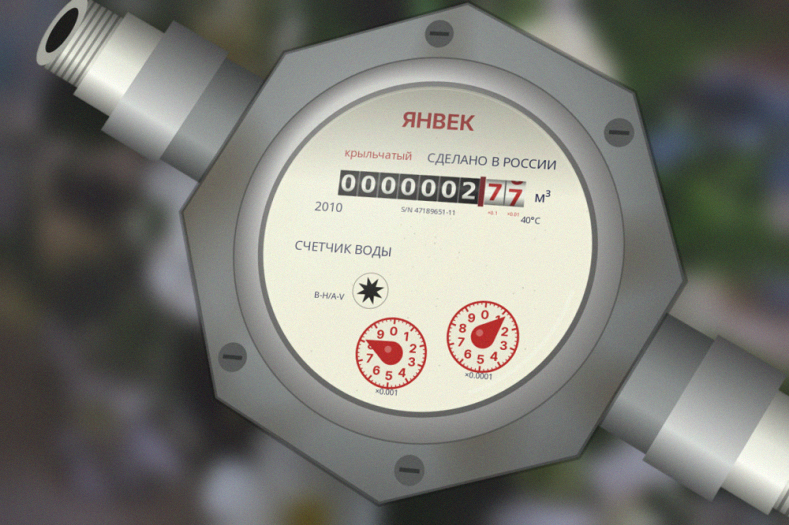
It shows 2.7681 m³
